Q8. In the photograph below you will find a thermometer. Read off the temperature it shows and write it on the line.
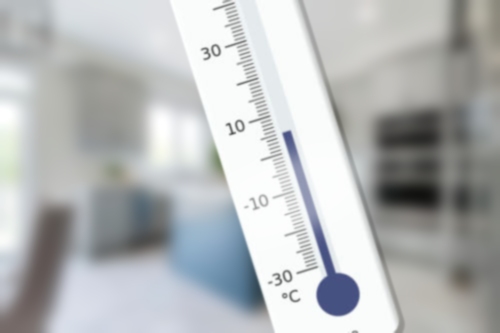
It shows 5 °C
